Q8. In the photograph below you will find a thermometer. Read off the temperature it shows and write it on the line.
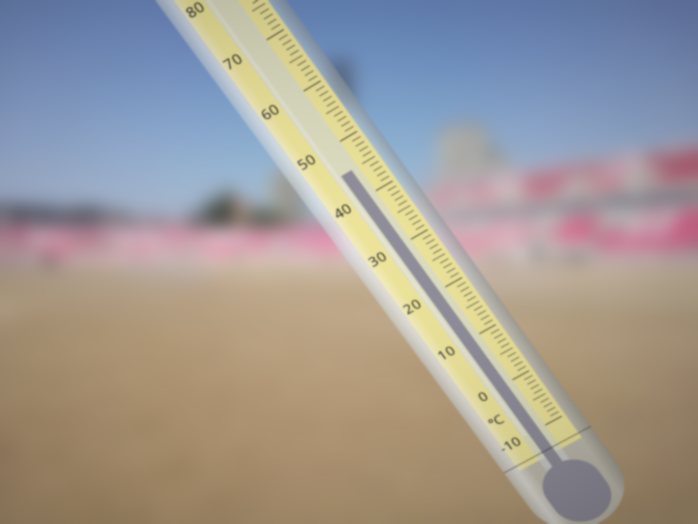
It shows 45 °C
